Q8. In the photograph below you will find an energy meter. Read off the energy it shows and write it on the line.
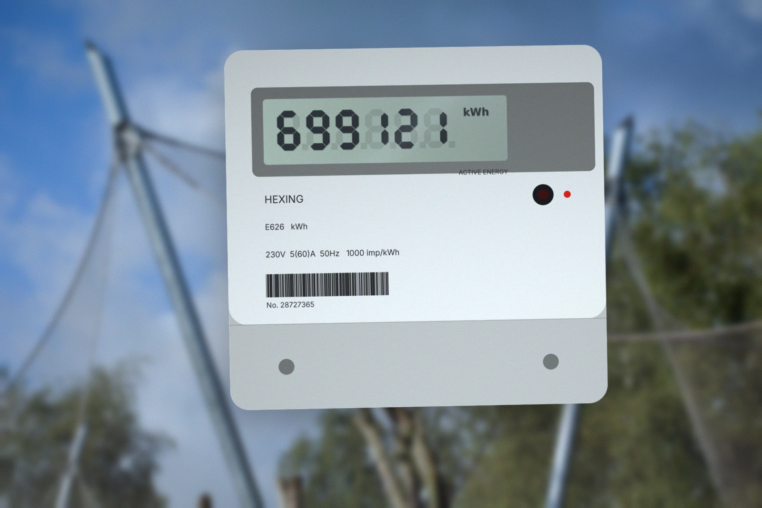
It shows 699121 kWh
